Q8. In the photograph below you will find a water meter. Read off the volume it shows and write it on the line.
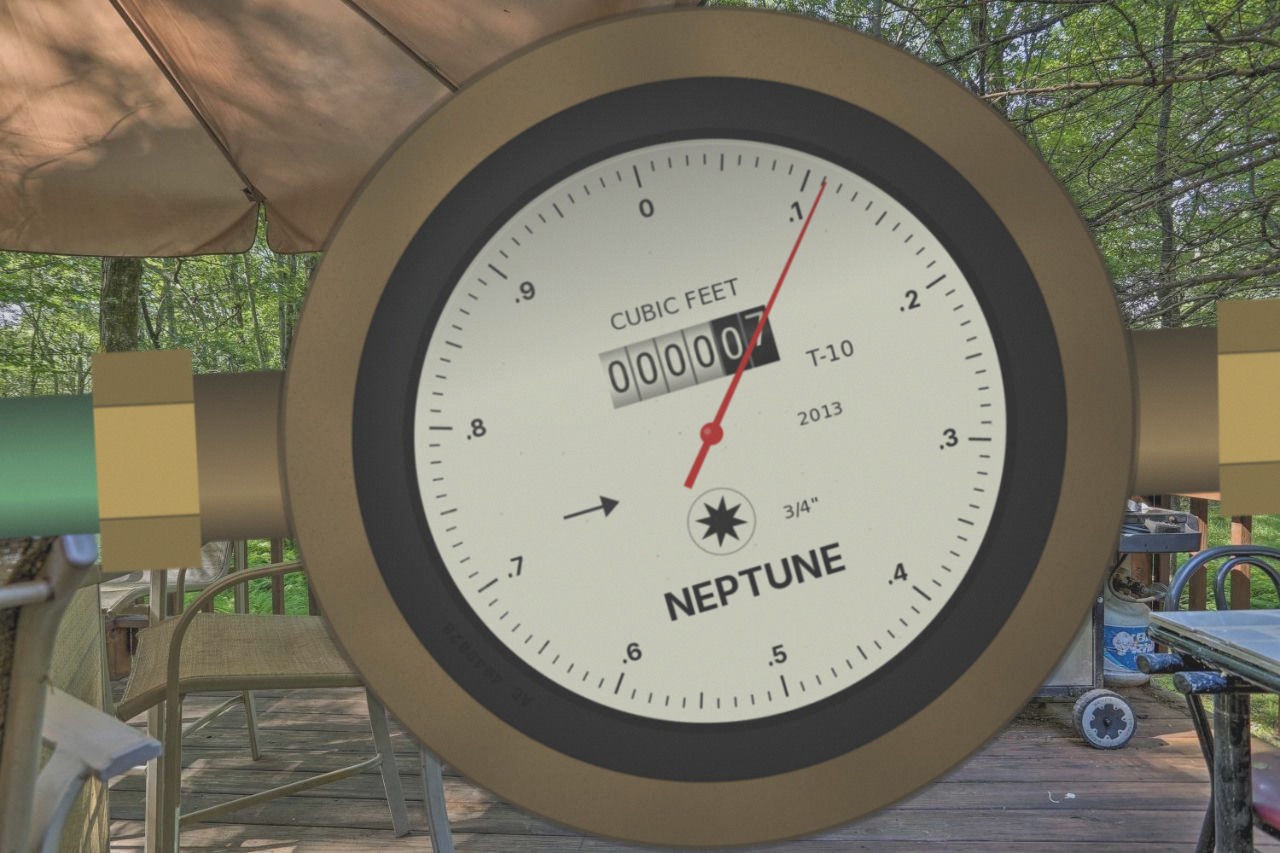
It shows 7.11 ft³
